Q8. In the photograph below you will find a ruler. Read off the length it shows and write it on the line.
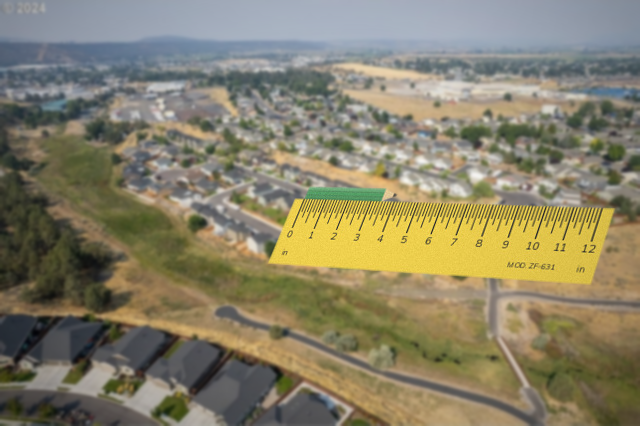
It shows 4 in
